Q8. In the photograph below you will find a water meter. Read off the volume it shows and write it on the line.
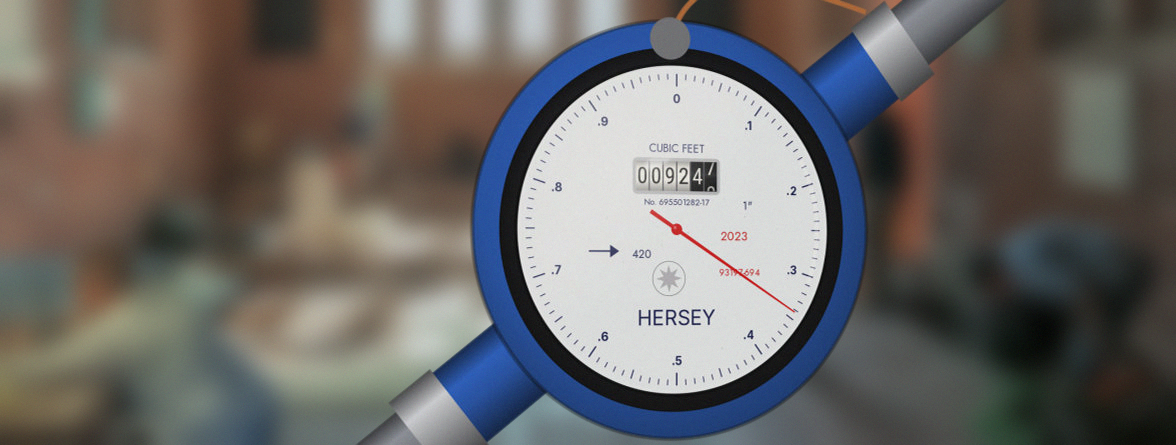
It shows 9247.34 ft³
